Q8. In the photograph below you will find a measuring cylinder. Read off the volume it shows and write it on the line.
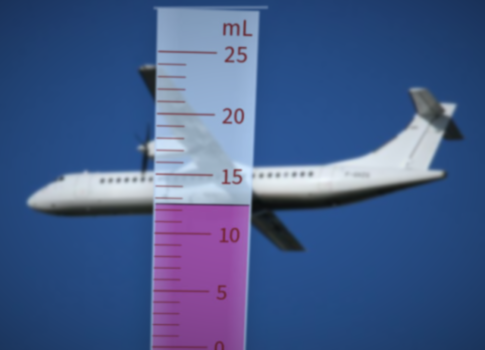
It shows 12.5 mL
